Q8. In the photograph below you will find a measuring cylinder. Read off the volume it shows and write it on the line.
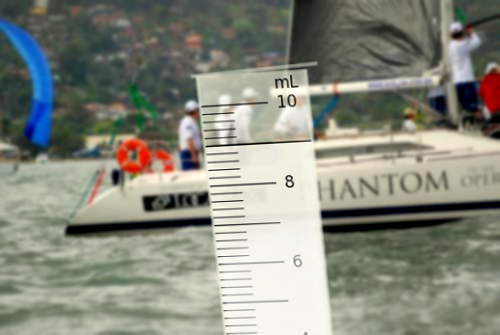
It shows 9 mL
